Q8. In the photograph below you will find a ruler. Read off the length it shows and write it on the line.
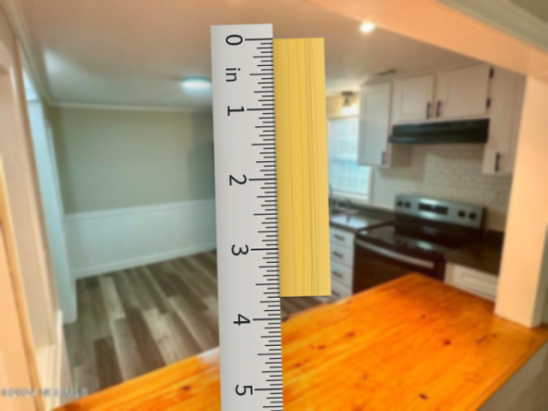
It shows 3.6875 in
